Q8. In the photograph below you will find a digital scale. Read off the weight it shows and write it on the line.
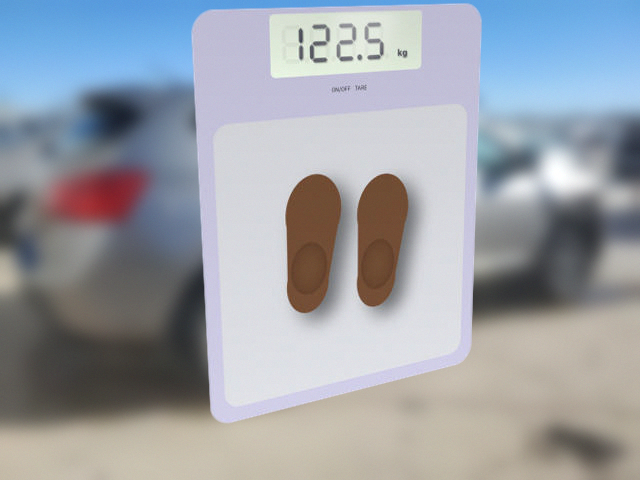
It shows 122.5 kg
